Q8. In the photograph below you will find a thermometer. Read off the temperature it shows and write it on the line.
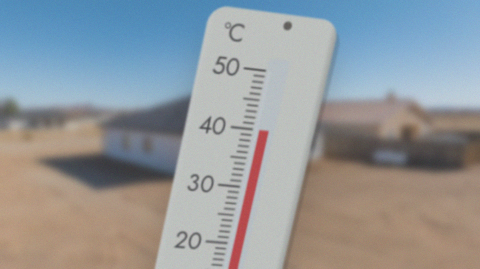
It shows 40 °C
